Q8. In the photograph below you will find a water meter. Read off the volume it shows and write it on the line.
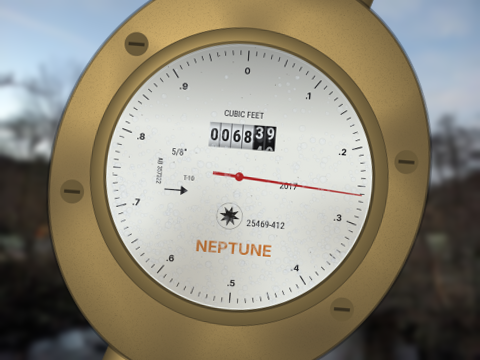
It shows 6839.26 ft³
